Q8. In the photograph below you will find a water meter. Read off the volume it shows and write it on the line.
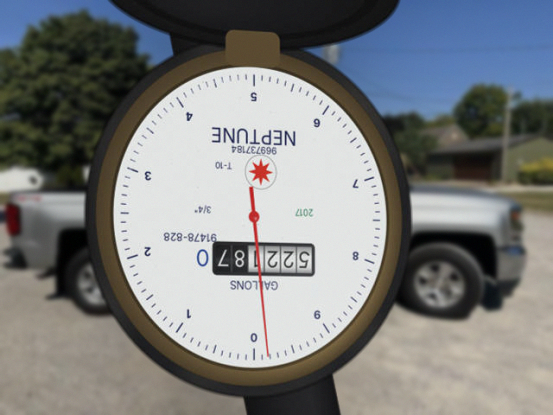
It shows 5221869.8 gal
